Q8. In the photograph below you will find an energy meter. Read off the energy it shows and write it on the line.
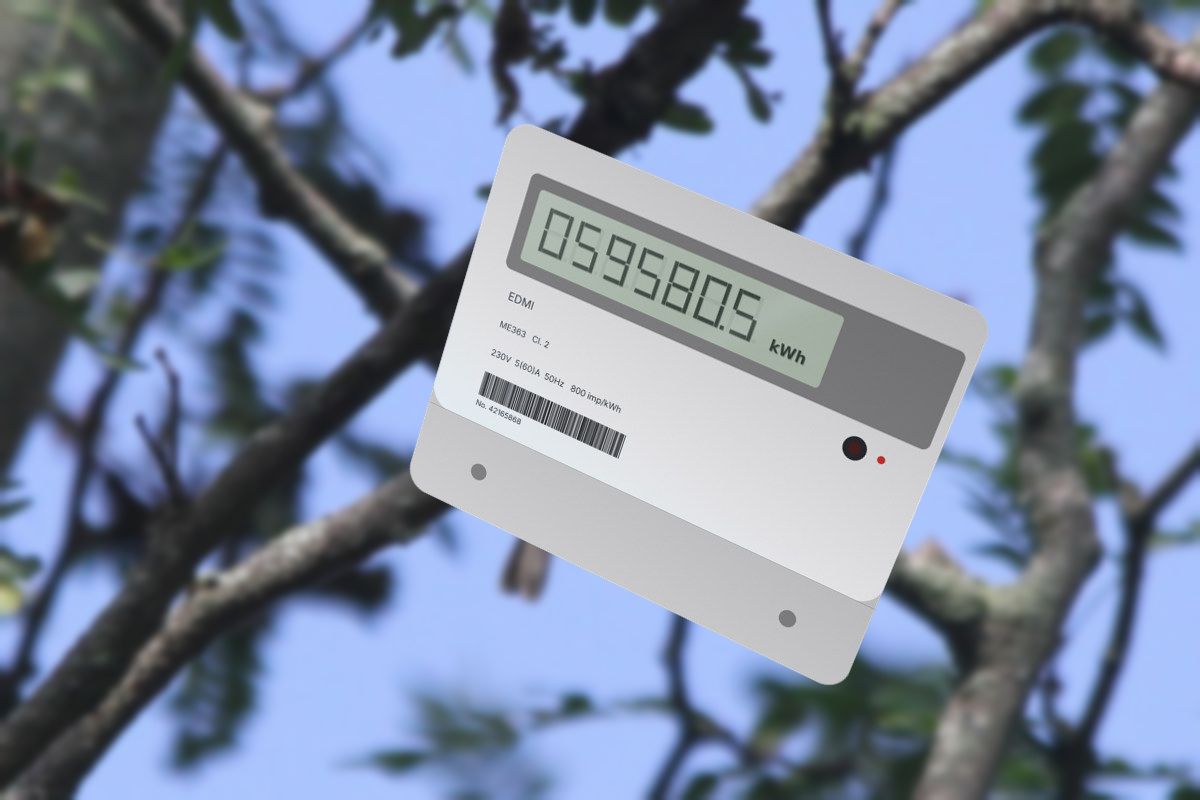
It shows 59580.5 kWh
